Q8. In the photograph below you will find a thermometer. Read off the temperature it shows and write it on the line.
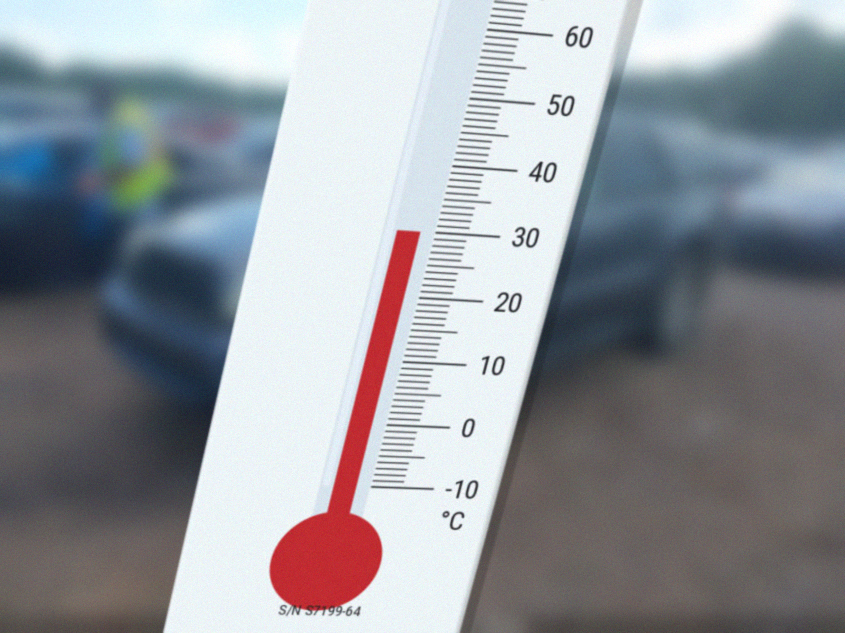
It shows 30 °C
